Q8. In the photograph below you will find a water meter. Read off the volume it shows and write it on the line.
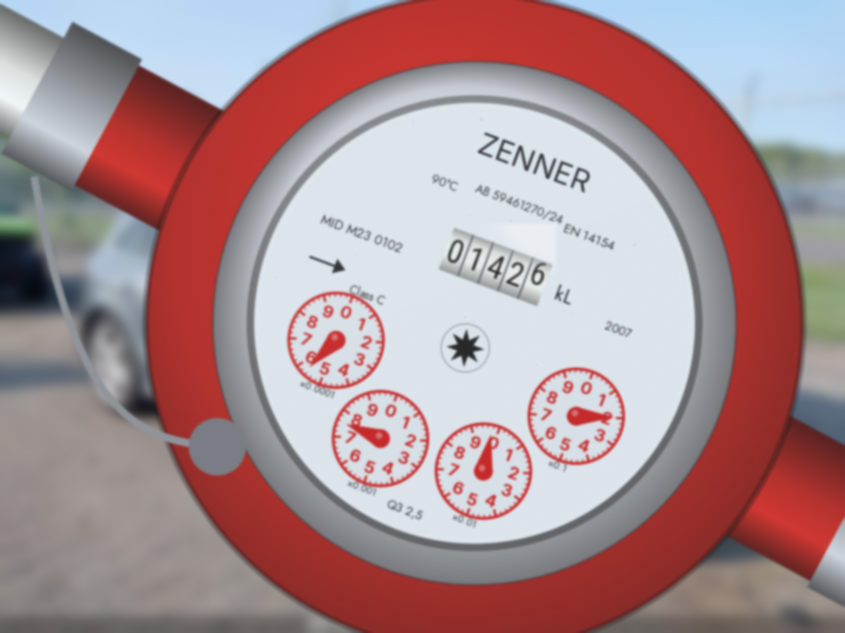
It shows 1426.1975 kL
